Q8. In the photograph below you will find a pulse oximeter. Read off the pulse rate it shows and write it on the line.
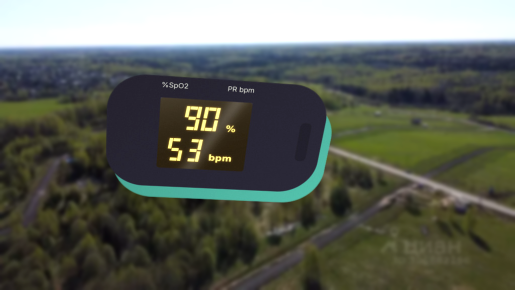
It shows 53 bpm
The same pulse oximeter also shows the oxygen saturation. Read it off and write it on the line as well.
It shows 90 %
